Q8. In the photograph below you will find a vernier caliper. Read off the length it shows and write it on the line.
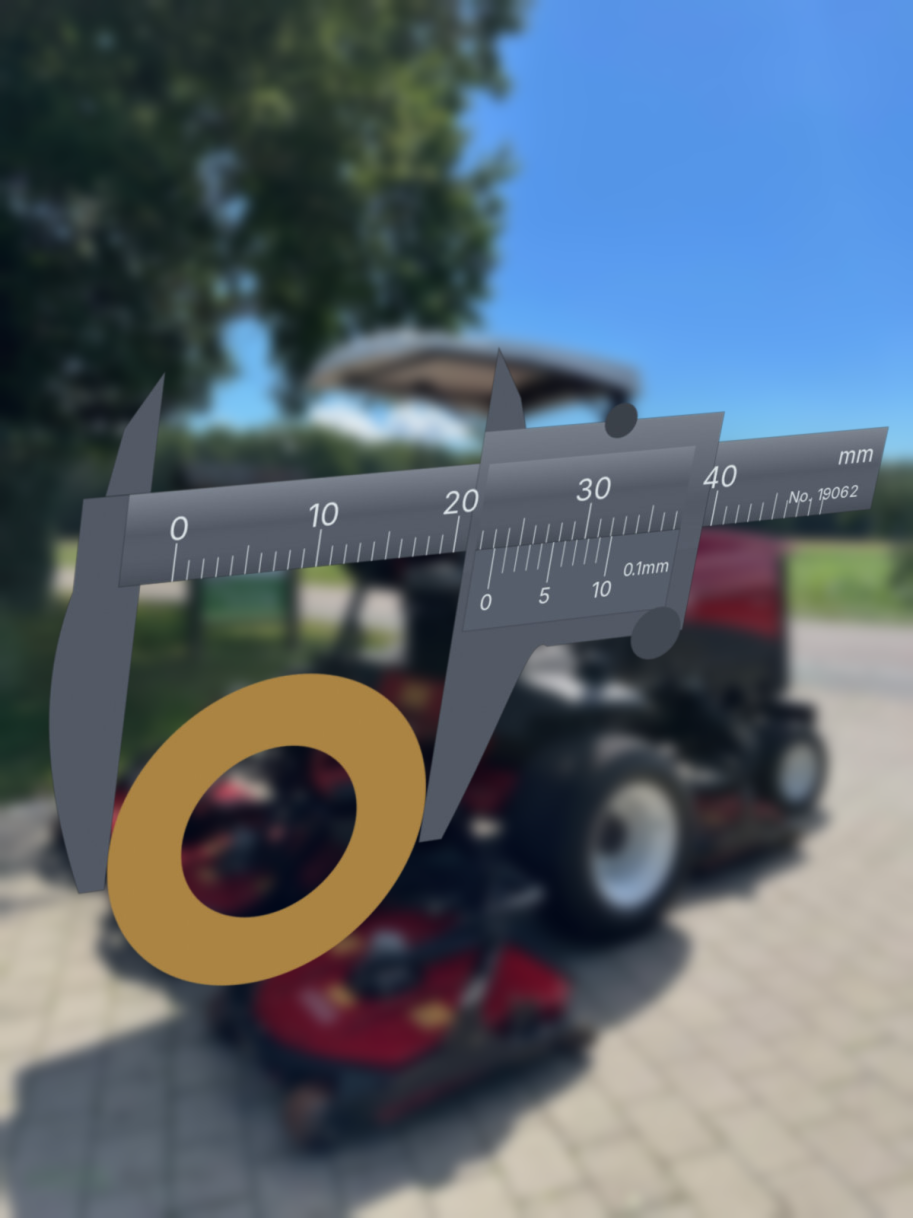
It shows 23.1 mm
